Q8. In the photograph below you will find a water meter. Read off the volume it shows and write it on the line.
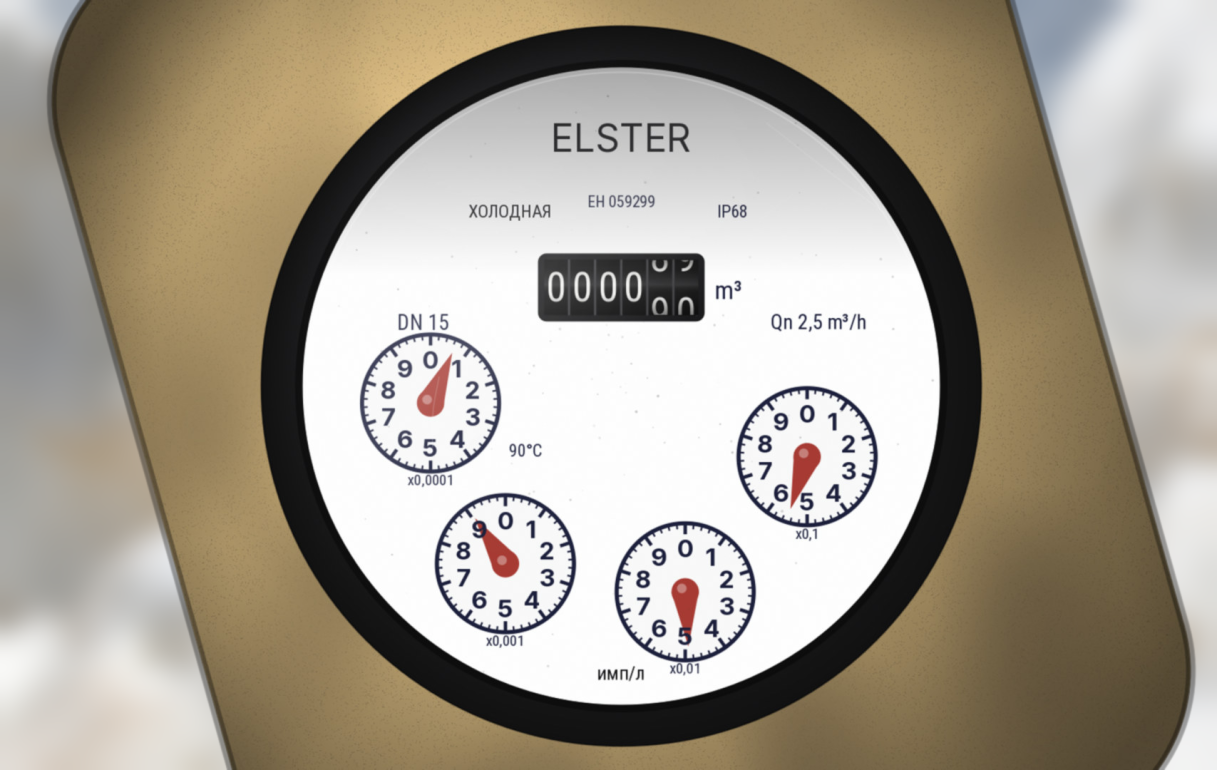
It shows 89.5490 m³
